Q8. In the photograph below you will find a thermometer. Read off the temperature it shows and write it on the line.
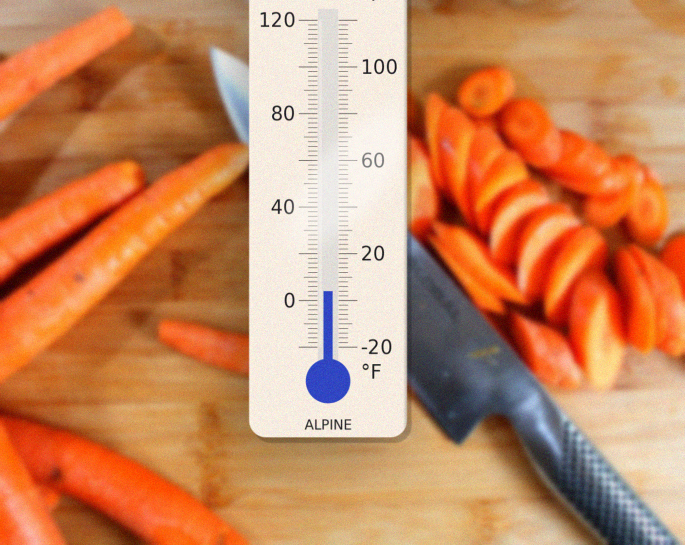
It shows 4 °F
